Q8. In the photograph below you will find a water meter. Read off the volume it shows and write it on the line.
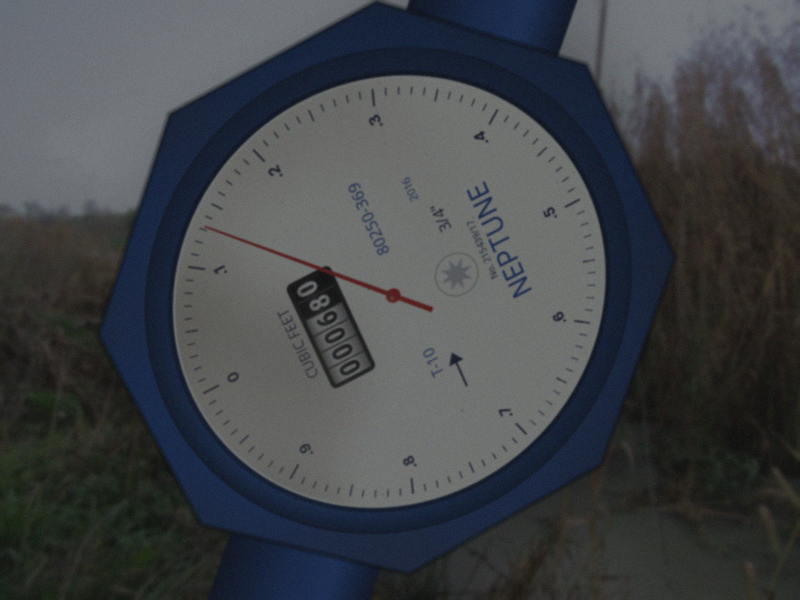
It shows 680.13 ft³
